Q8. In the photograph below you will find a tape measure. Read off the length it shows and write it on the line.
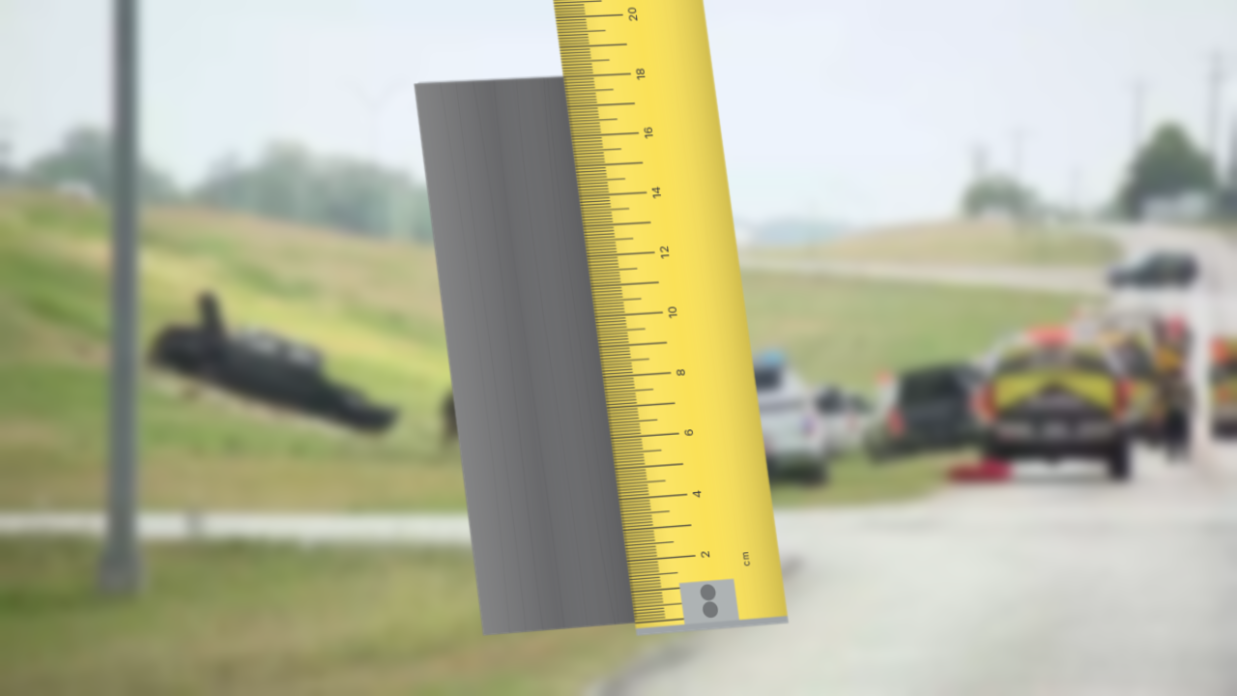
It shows 18 cm
